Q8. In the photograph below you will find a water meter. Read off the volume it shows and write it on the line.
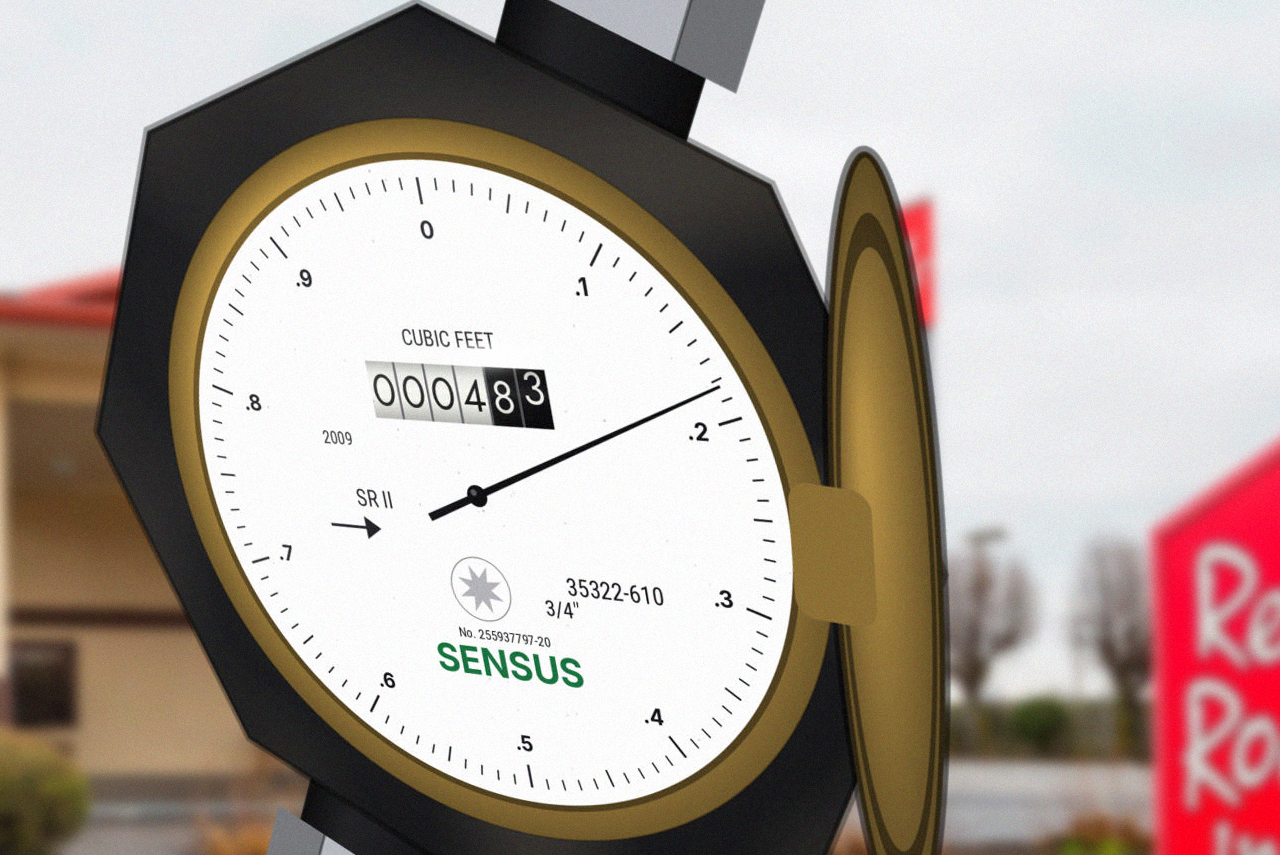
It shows 483.18 ft³
